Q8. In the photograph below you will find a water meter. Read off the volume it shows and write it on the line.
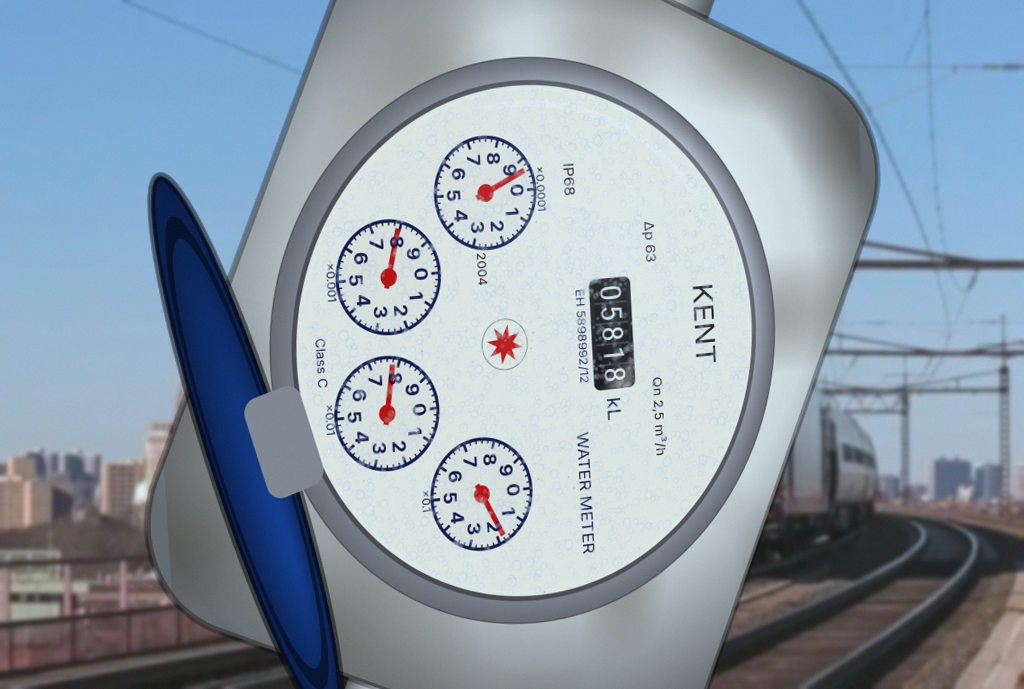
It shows 5818.1779 kL
